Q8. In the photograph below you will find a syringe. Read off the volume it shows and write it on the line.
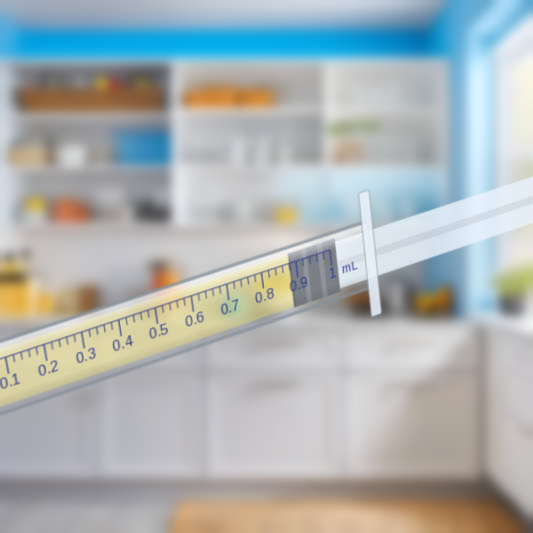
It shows 0.88 mL
